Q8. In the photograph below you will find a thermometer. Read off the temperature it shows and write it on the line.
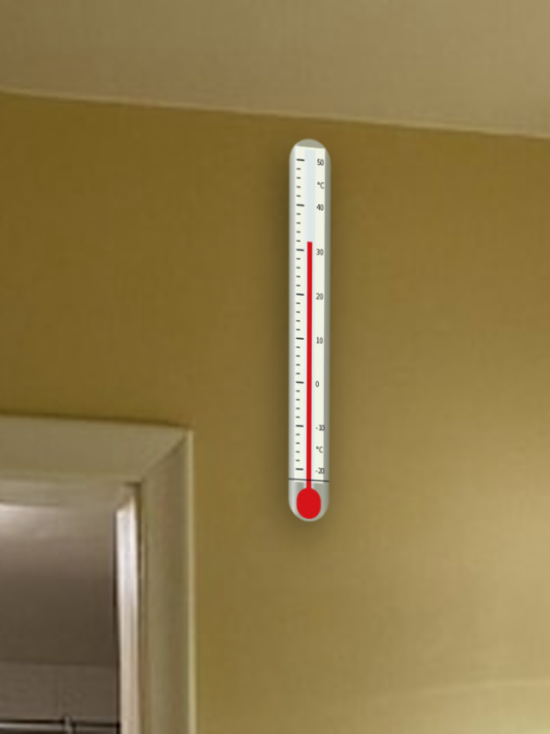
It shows 32 °C
